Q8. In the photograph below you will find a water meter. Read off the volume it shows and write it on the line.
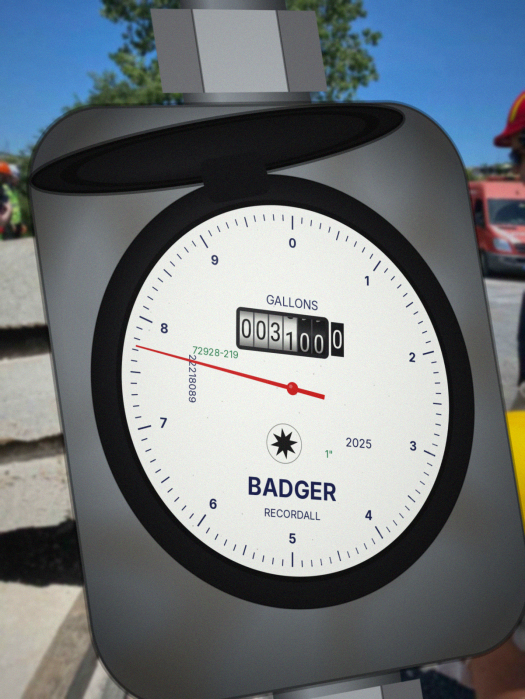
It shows 30997.7 gal
